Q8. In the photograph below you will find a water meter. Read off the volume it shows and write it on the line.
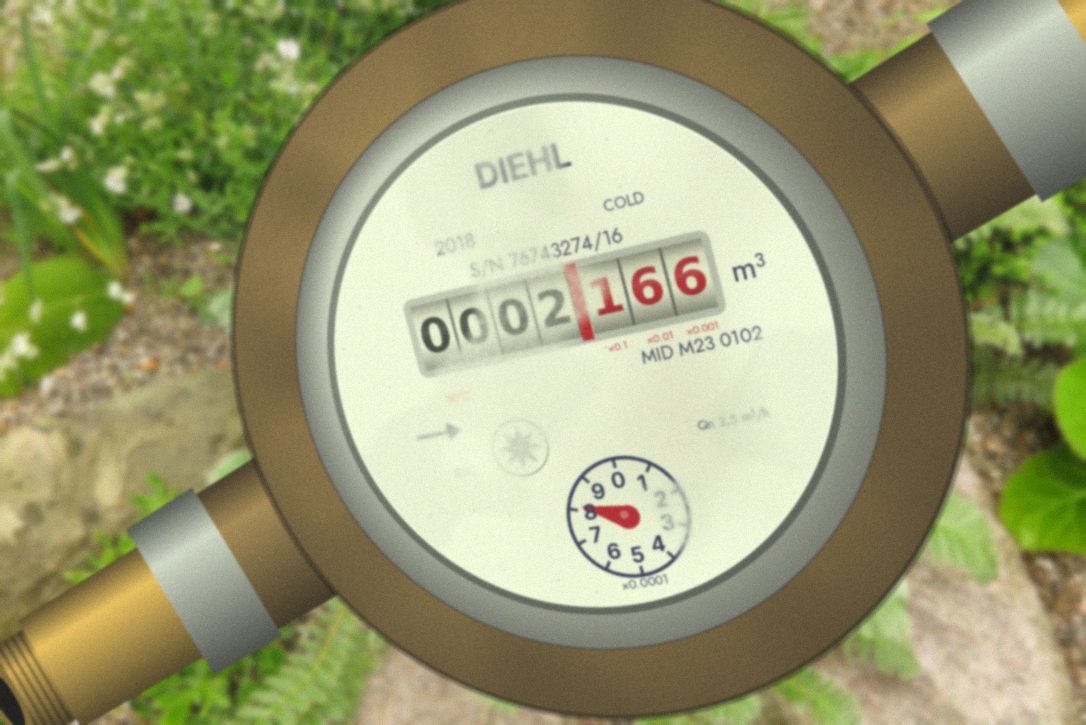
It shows 2.1668 m³
